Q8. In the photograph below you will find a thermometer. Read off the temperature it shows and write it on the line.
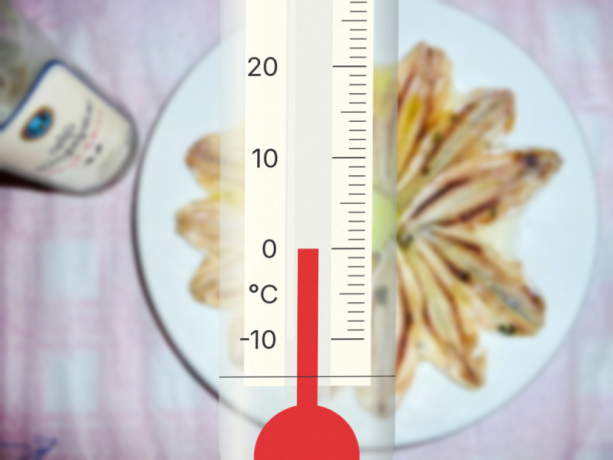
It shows 0 °C
